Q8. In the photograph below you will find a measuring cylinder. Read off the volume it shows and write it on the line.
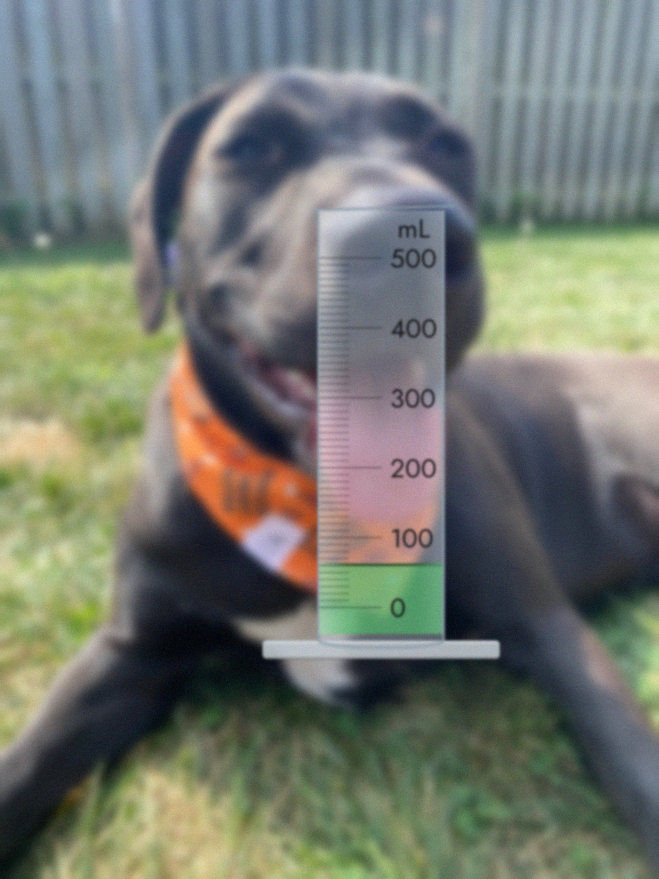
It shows 60 mL
